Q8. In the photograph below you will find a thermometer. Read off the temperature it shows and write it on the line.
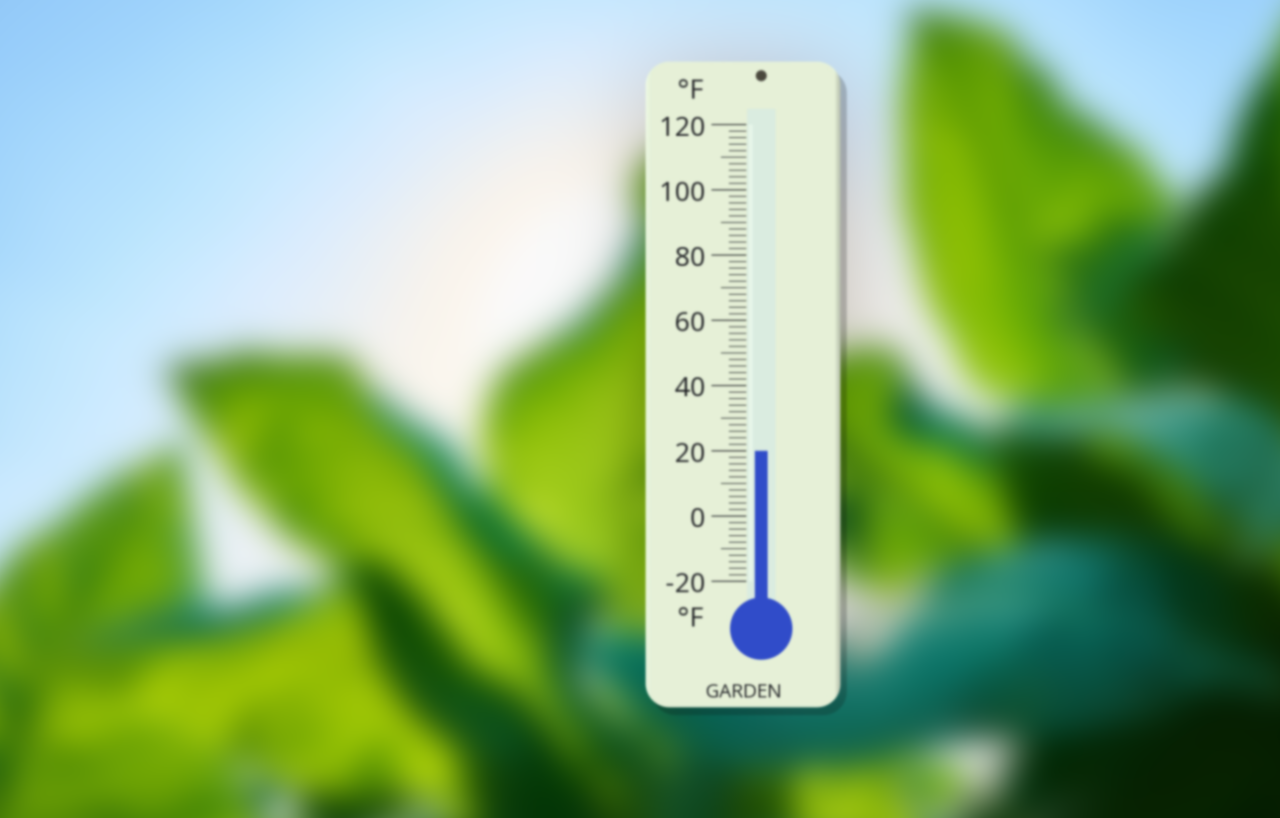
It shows 20 °F
